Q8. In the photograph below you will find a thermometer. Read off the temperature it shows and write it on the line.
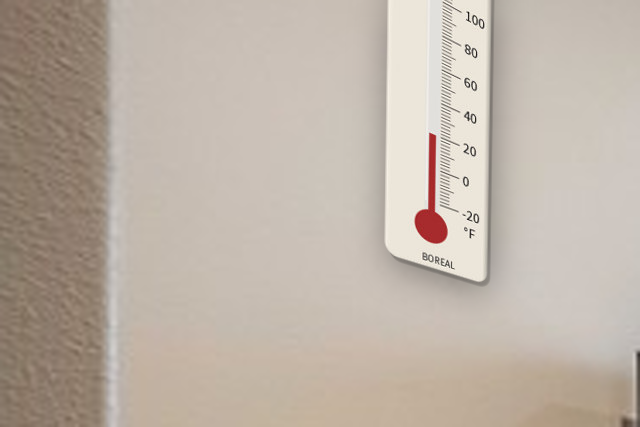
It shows 20 °F
